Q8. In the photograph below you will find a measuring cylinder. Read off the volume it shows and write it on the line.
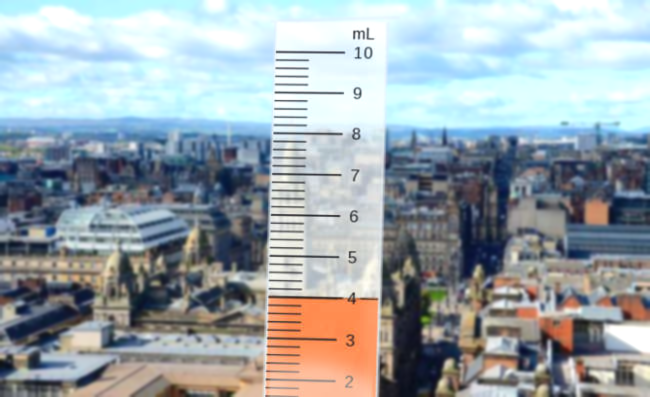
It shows 4 mL
